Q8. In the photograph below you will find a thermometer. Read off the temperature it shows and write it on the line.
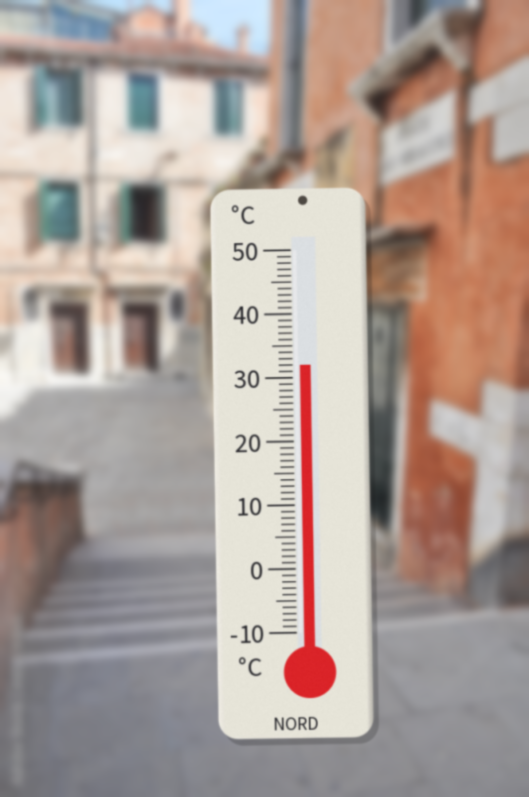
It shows 32 °C
